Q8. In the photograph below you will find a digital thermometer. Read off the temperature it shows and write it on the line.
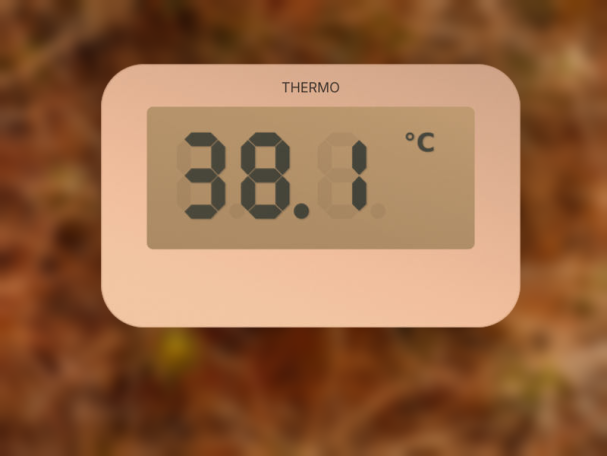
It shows 38.1 °C
